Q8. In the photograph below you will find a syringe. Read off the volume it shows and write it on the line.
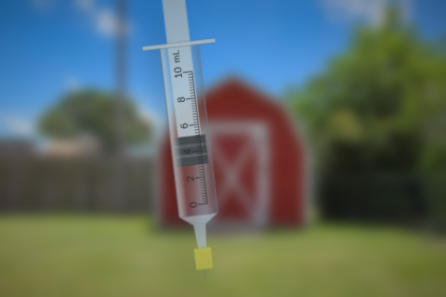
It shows 3 mL
